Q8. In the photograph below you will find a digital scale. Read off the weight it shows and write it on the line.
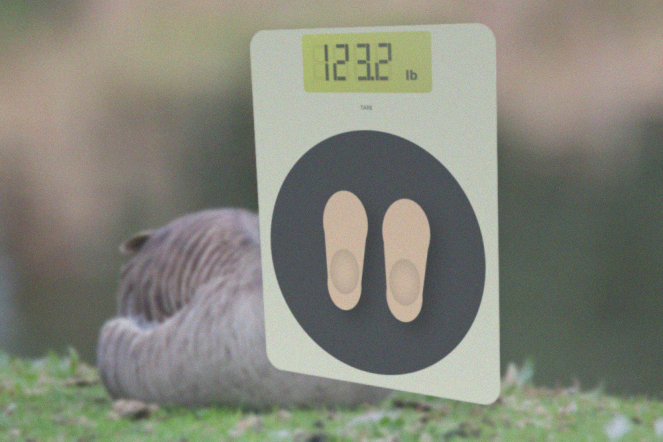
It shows 123.2 lb
